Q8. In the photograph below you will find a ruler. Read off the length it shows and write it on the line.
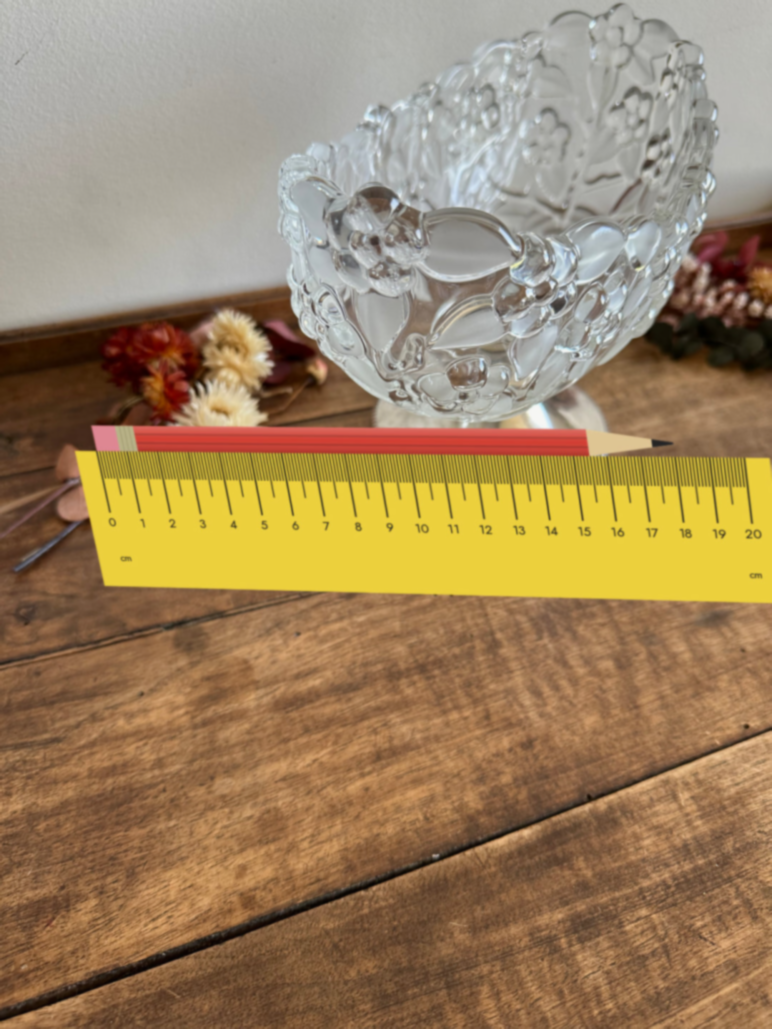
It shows 18 cm
